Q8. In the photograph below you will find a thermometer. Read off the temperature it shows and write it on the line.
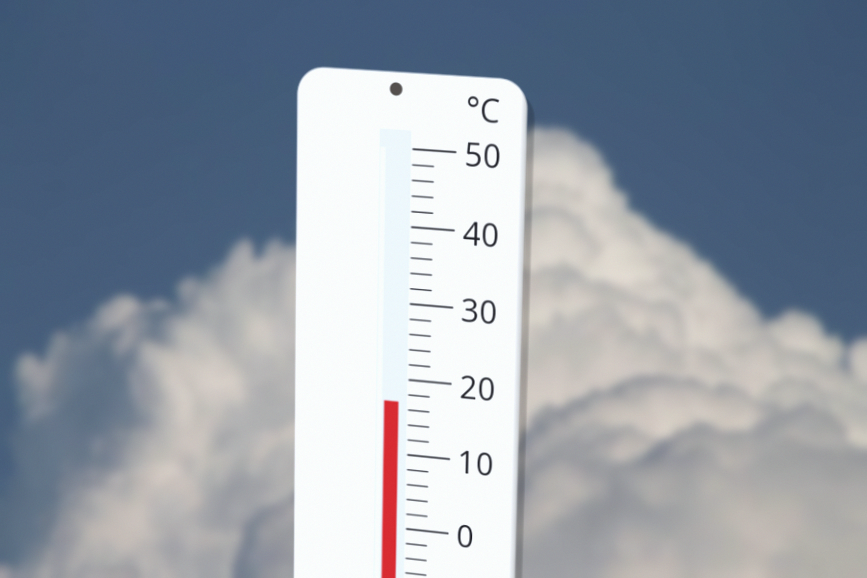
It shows 17 °C
